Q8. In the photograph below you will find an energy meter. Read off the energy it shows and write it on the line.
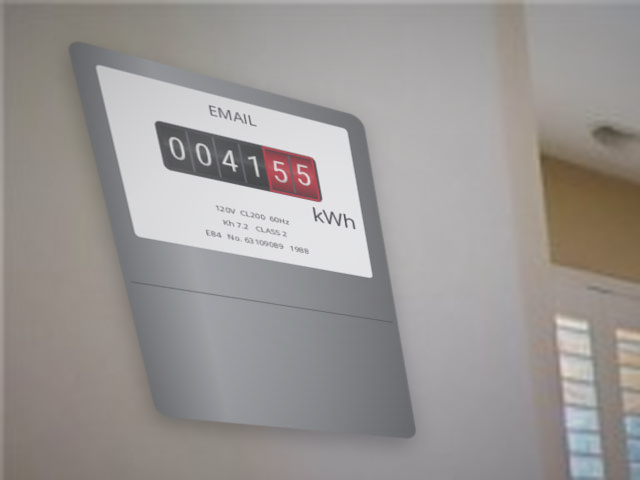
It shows 41.55 kWh
